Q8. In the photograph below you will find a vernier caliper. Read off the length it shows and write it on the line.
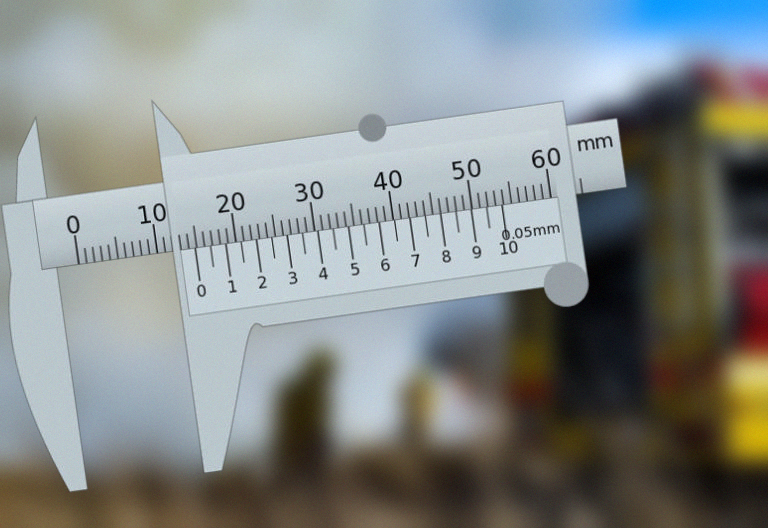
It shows 14.8 mm
